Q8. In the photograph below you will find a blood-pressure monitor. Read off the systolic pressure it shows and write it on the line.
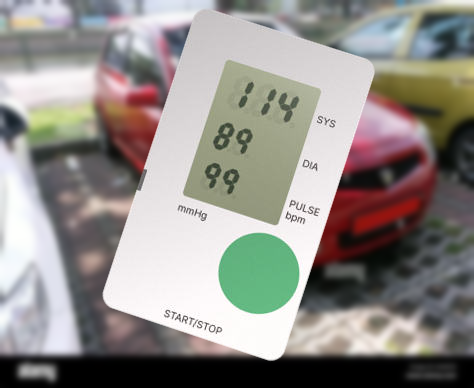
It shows 114 mmHg
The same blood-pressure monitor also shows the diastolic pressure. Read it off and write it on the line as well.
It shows 89 mmHg
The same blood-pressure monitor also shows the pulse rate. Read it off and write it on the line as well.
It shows 99 bpm
